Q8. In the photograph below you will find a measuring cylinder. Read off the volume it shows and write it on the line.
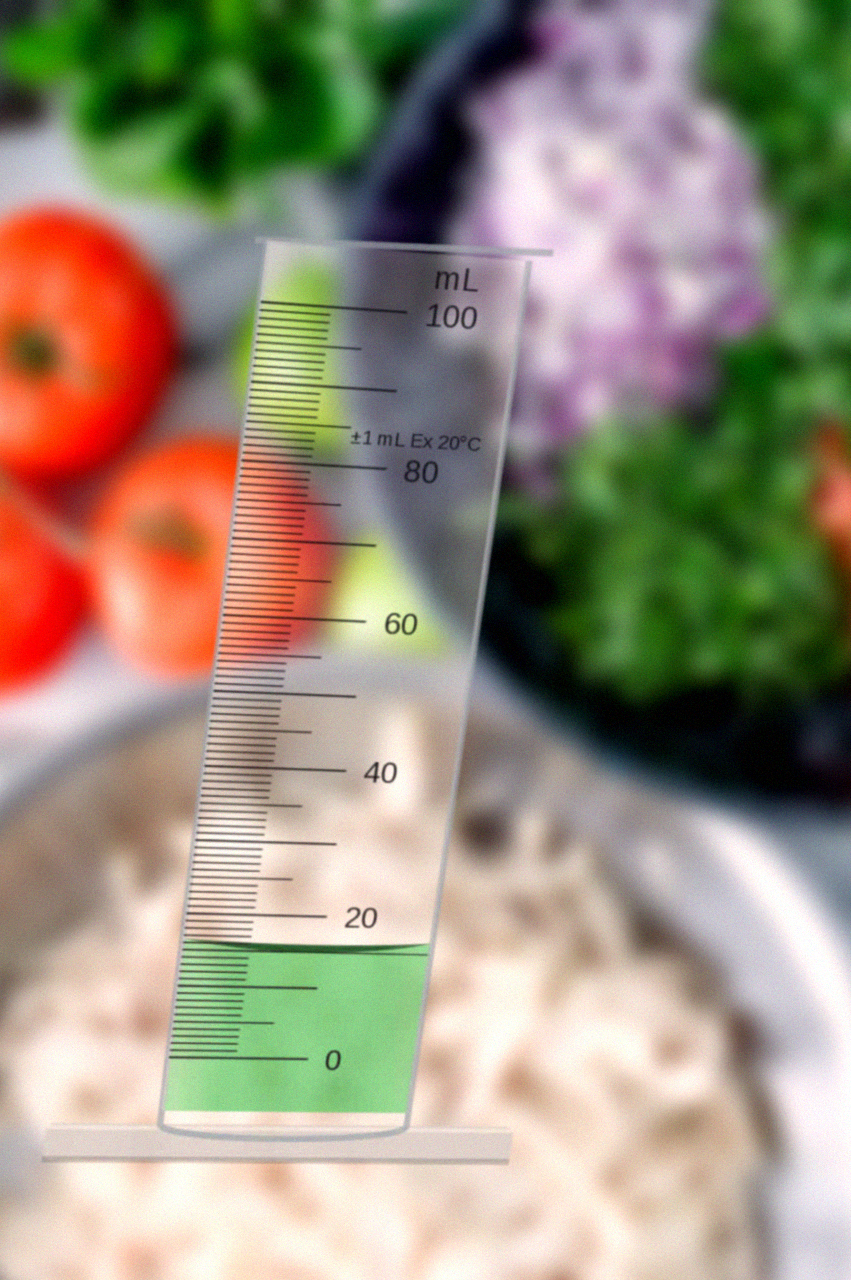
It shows 15 mL
